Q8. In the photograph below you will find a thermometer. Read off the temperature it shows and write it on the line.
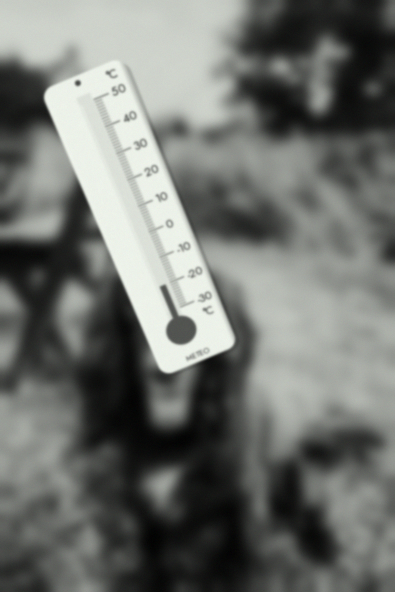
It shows -20 °C
